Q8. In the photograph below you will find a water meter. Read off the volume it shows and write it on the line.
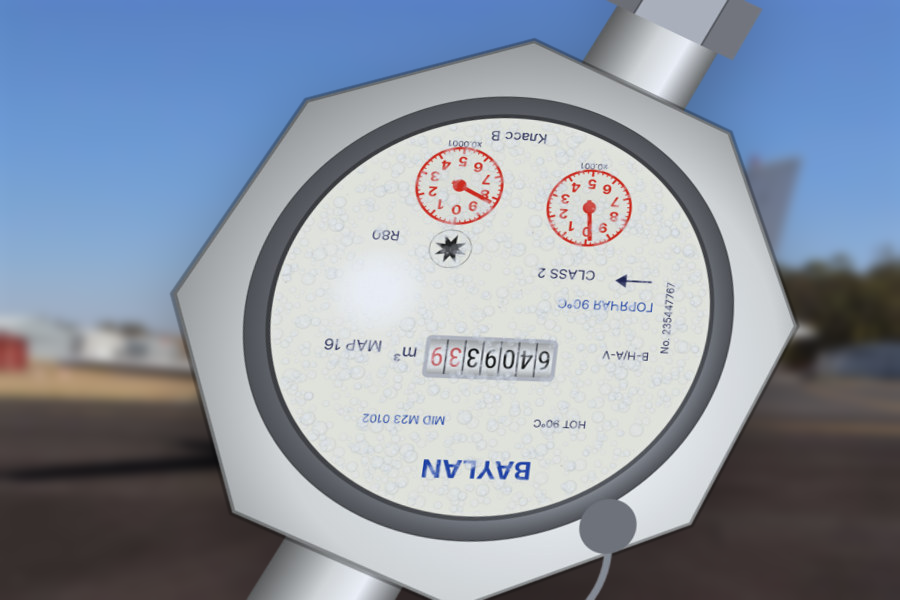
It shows 64093.3898 m³
